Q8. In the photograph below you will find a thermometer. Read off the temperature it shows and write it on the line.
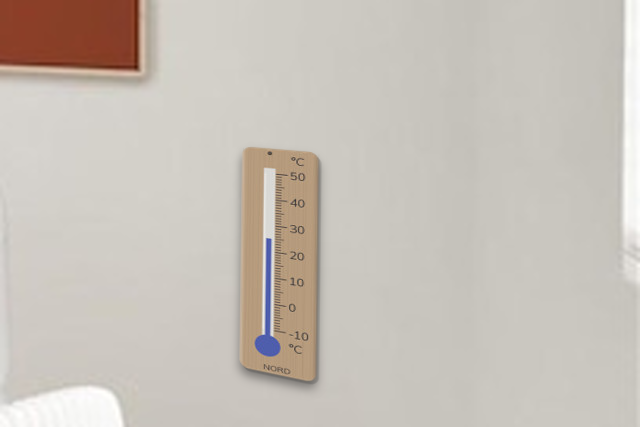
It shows 25 °C
